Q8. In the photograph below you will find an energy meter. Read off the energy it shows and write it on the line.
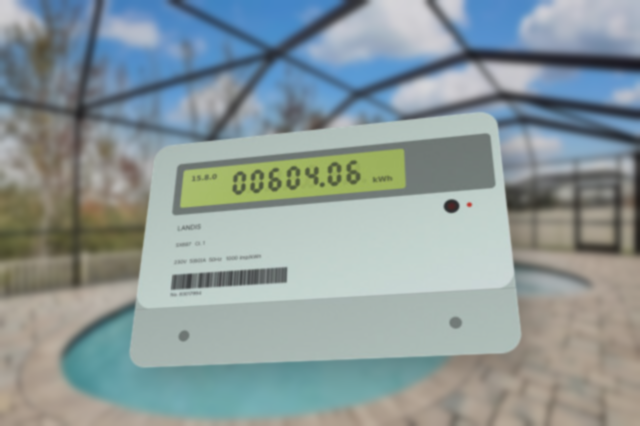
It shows 604.06 kWh
